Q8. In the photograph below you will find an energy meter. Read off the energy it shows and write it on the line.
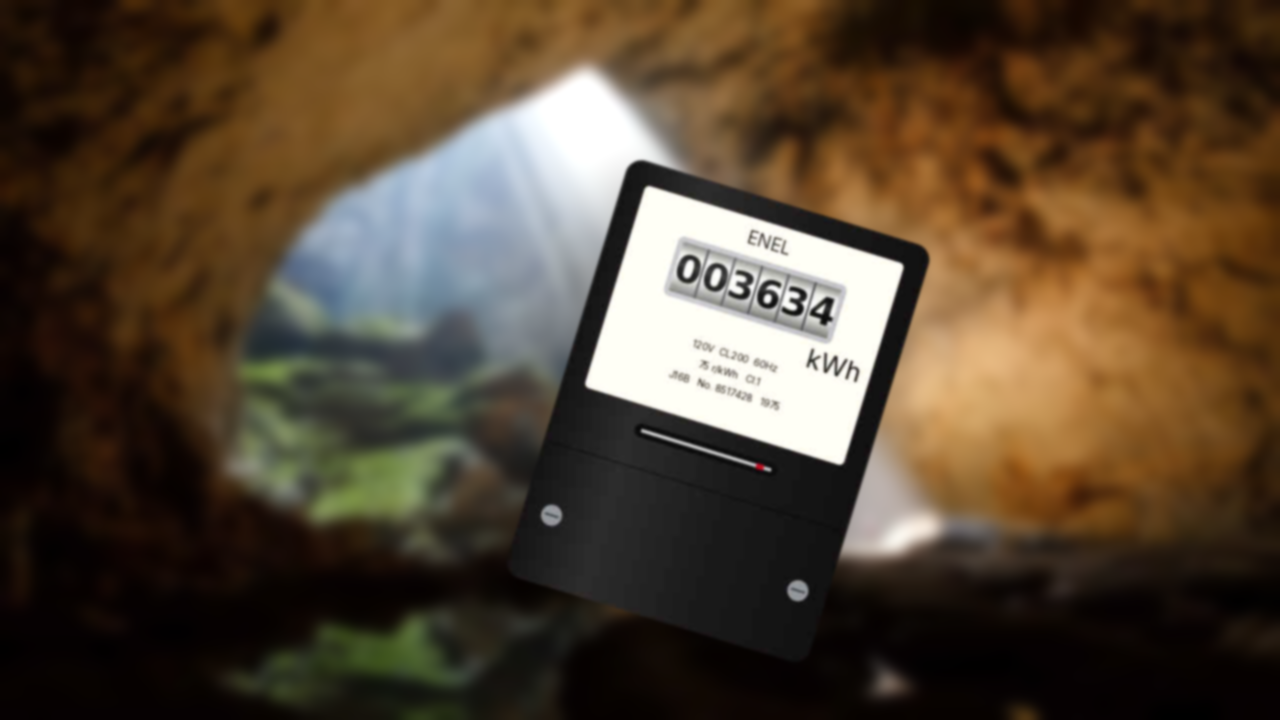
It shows 3634 kWh
